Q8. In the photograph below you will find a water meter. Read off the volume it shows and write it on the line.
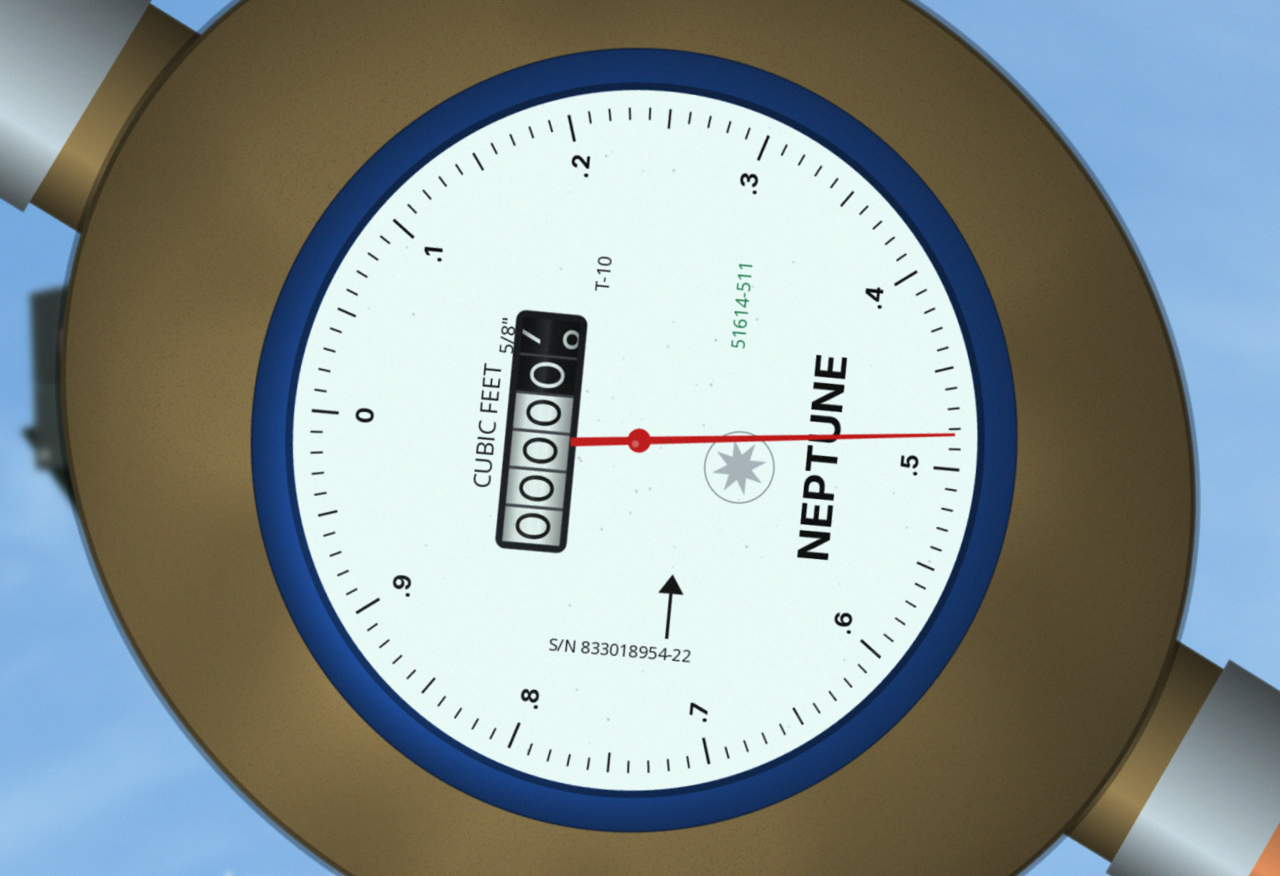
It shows 7.48 ft³
